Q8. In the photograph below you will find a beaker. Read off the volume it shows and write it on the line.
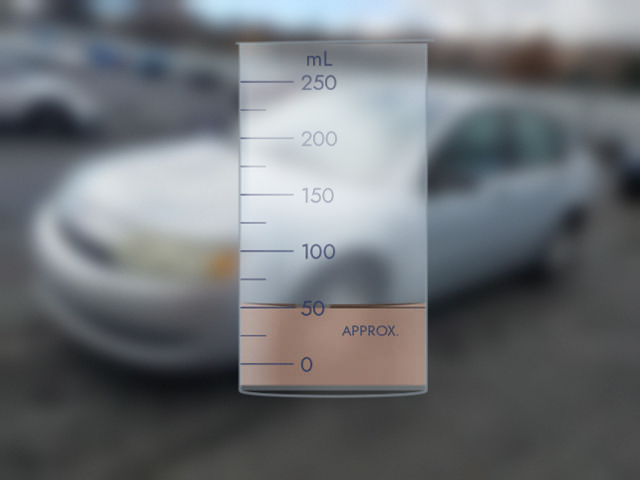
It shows 50 mL
